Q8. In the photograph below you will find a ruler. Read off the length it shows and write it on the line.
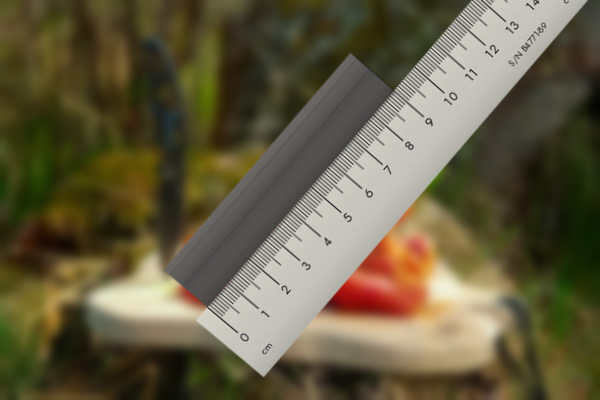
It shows 9 cm
